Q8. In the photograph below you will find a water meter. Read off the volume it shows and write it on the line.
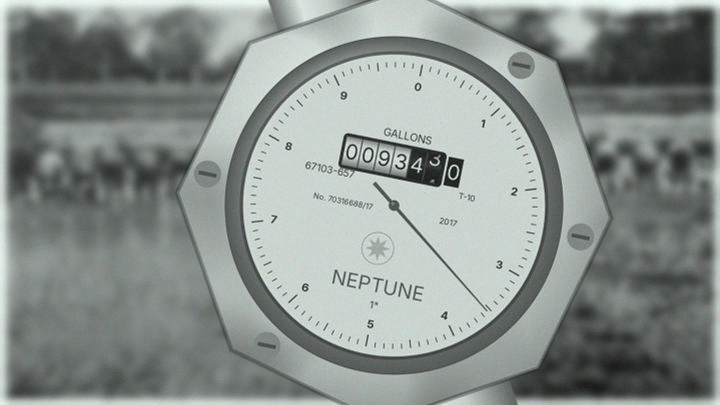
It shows 93433.5 gal
